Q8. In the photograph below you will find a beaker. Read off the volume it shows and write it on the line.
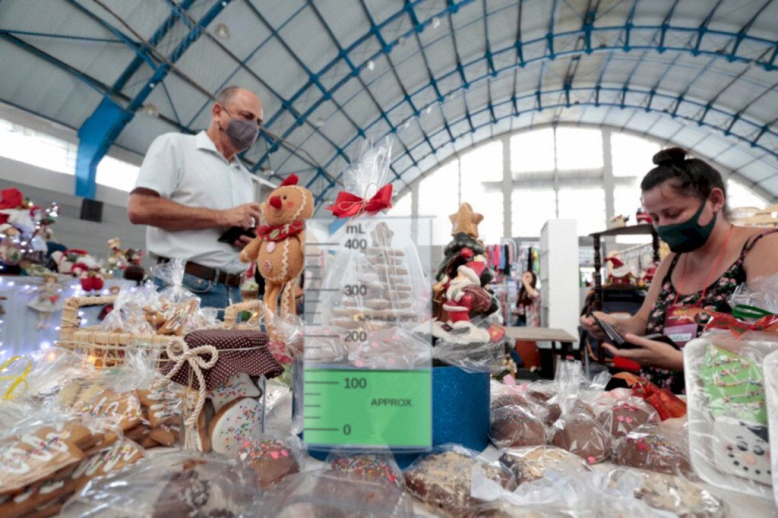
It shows 125 mL
